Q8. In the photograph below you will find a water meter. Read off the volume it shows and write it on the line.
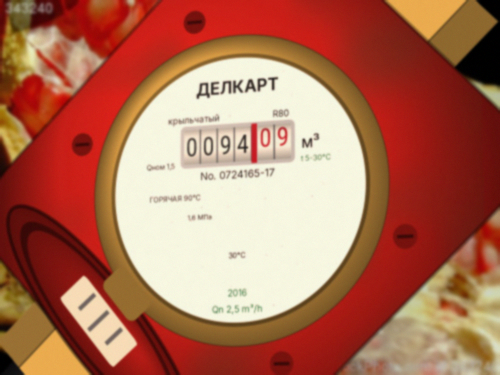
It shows 94.09 m³
